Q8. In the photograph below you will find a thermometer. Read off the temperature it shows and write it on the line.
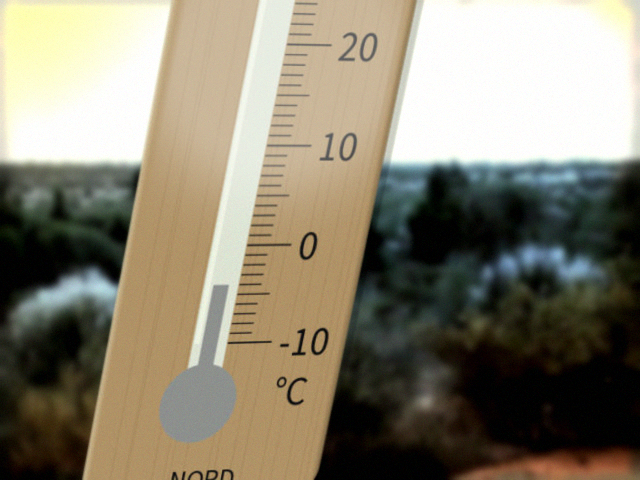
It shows -4 °C
